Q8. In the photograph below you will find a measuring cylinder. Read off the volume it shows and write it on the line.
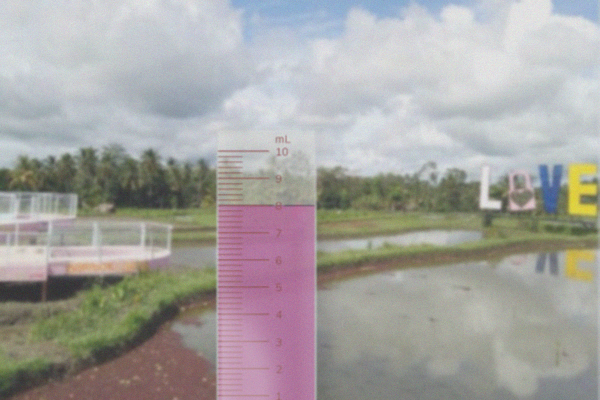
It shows 8 mL
